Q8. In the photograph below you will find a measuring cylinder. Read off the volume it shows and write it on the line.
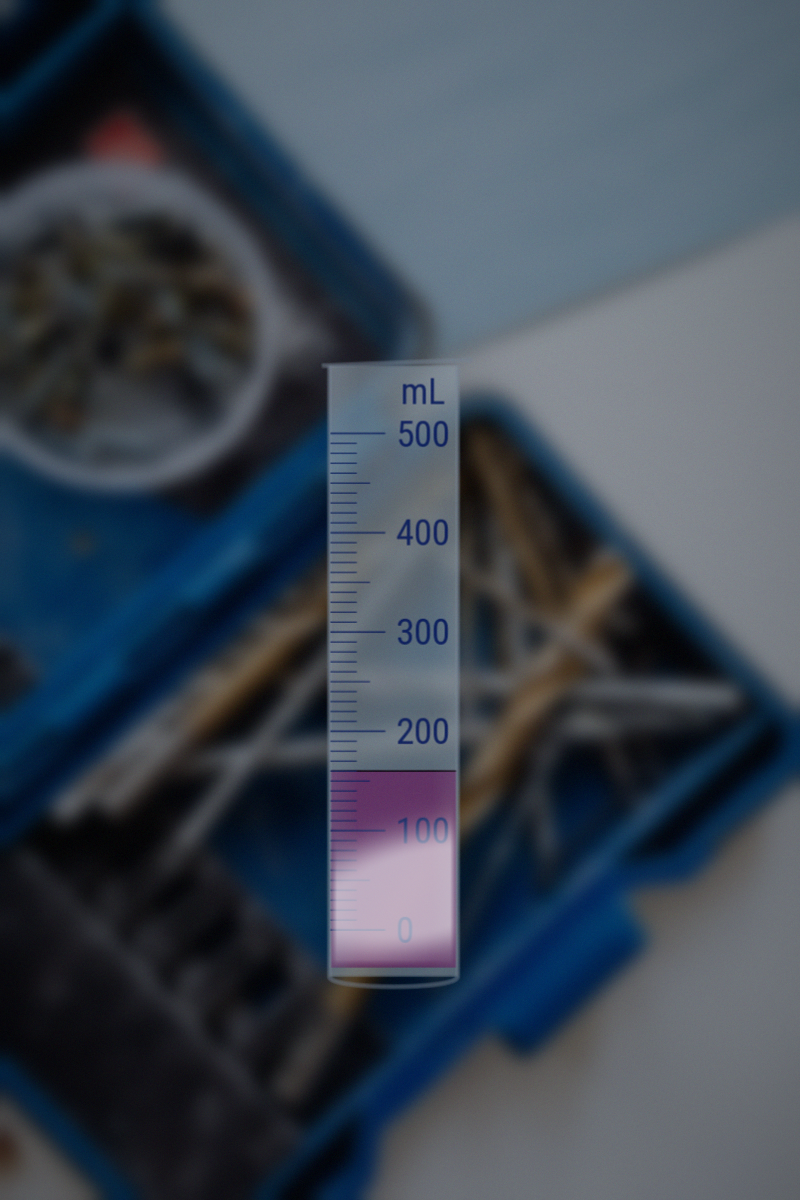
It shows 160 mL
